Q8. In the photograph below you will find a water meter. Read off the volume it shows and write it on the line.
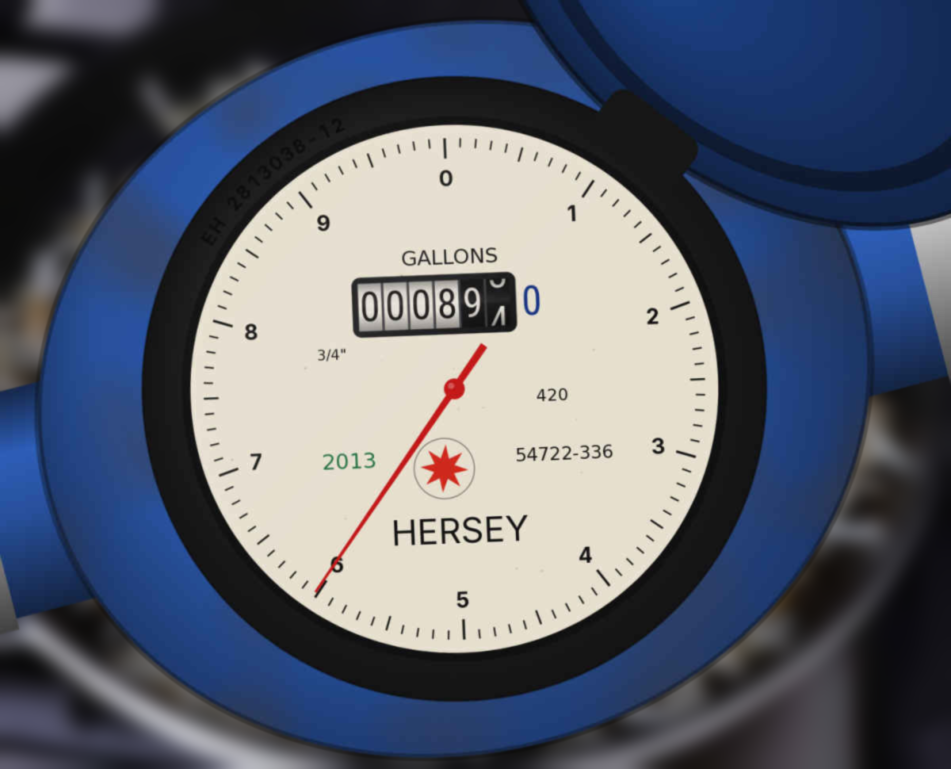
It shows 8936.0 gal
